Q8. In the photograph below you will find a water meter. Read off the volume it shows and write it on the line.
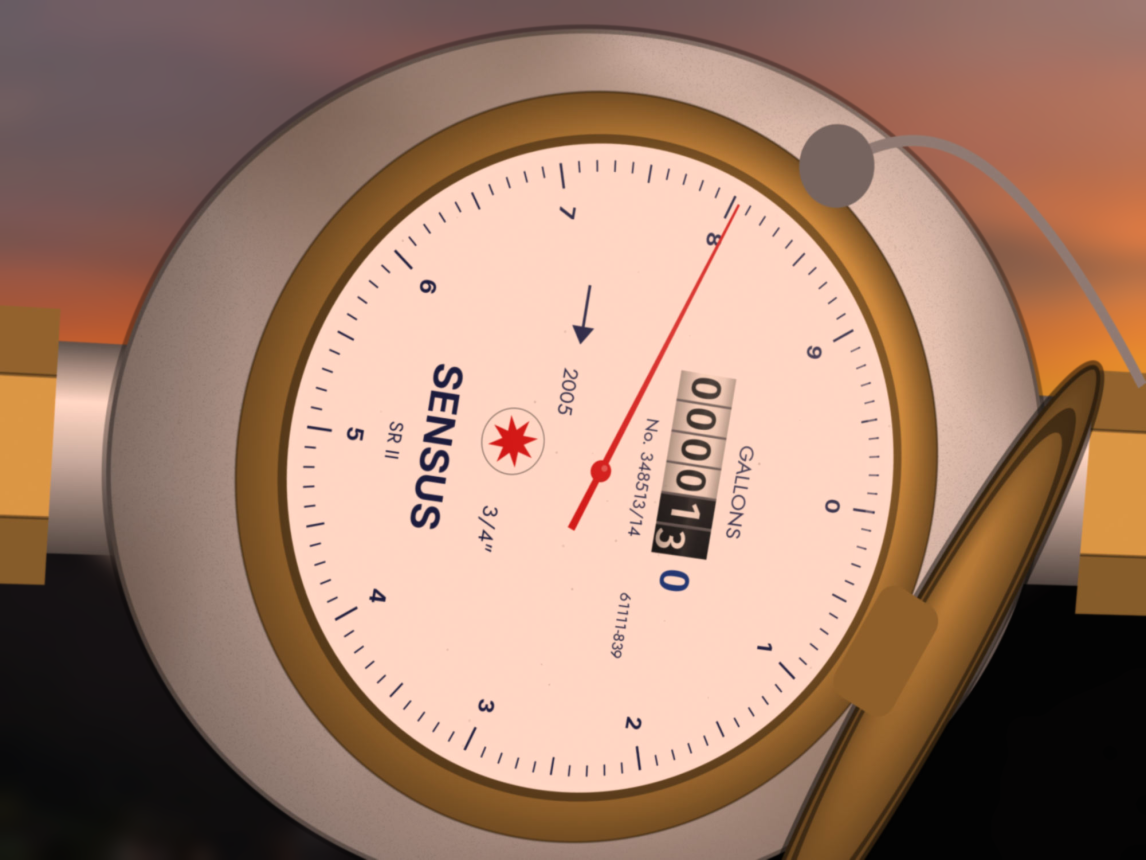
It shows 128.0 gal
